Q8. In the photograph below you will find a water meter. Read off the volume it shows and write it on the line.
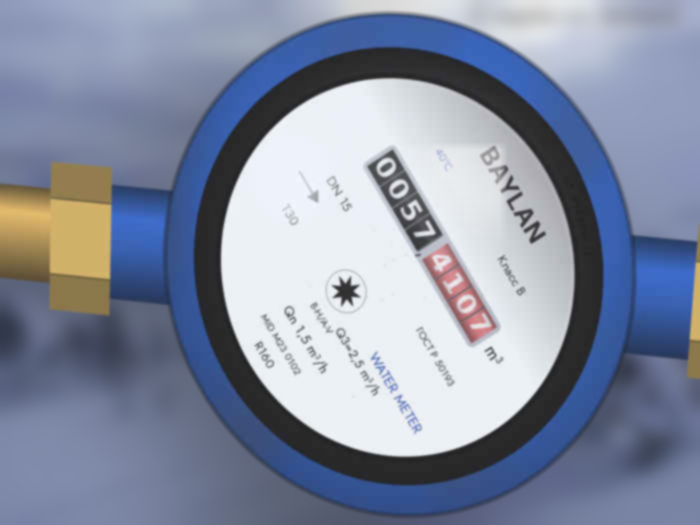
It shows 57.4107 m³
